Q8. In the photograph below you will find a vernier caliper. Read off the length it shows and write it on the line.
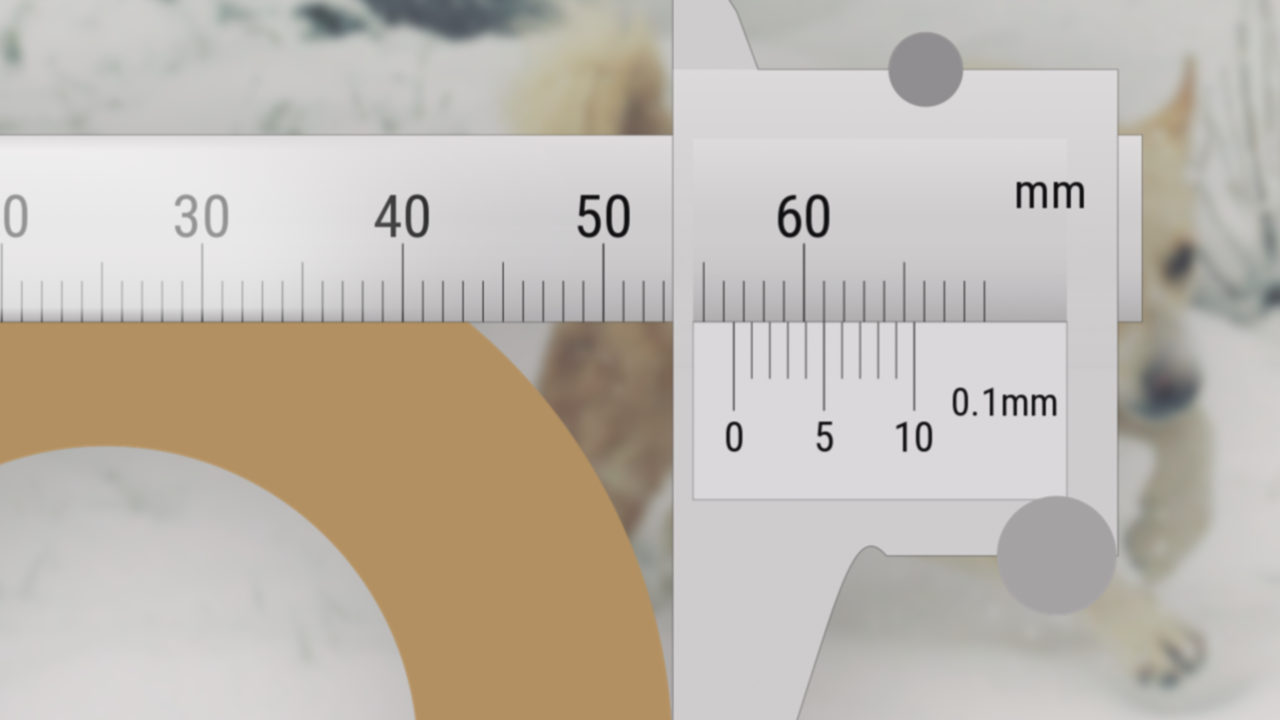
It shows 56.5 mm
